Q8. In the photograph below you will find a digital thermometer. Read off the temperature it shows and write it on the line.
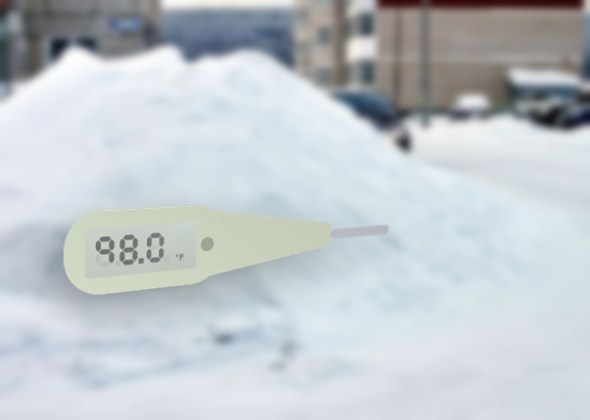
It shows 98.0 °F
